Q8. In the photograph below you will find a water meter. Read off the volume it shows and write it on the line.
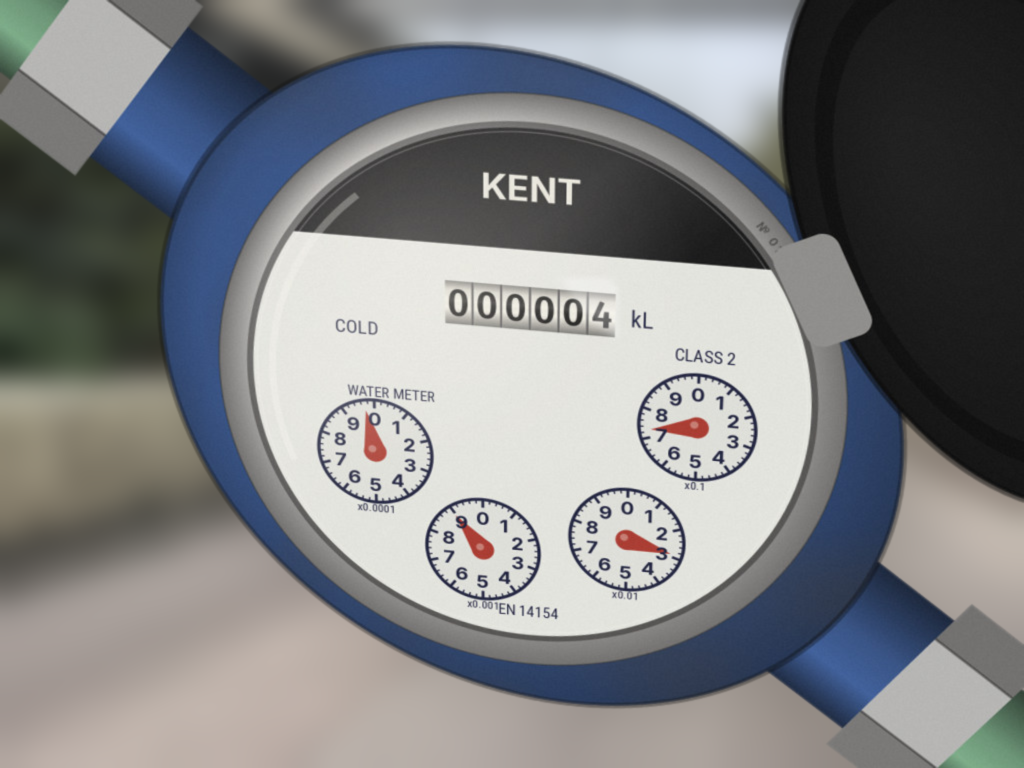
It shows 4.7289 kL
